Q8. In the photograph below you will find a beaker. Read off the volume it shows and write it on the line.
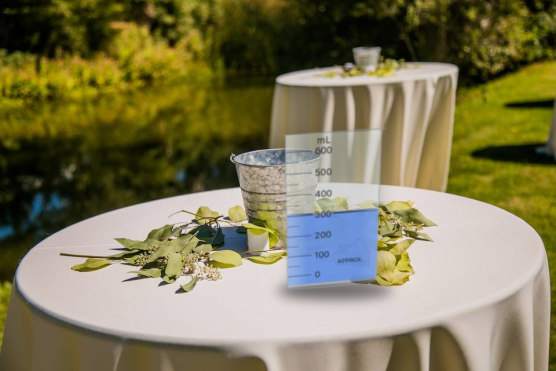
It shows 300 mL
